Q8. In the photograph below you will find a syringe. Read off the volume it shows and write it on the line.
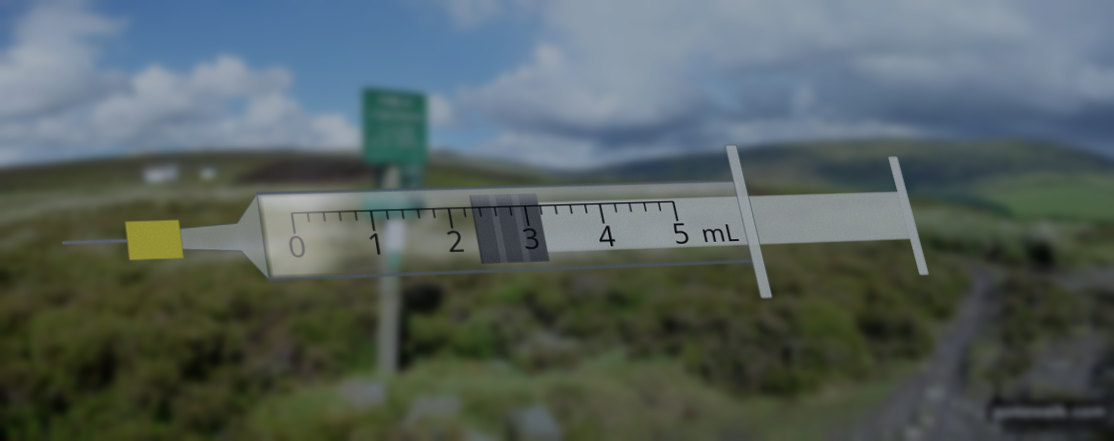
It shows 2.3 mL
